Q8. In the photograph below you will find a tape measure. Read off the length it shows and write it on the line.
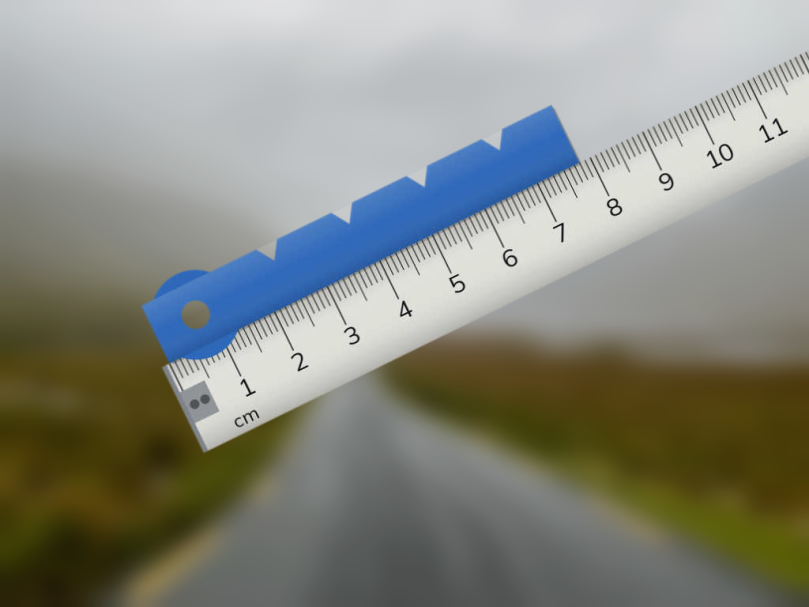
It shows 7.8 cm
